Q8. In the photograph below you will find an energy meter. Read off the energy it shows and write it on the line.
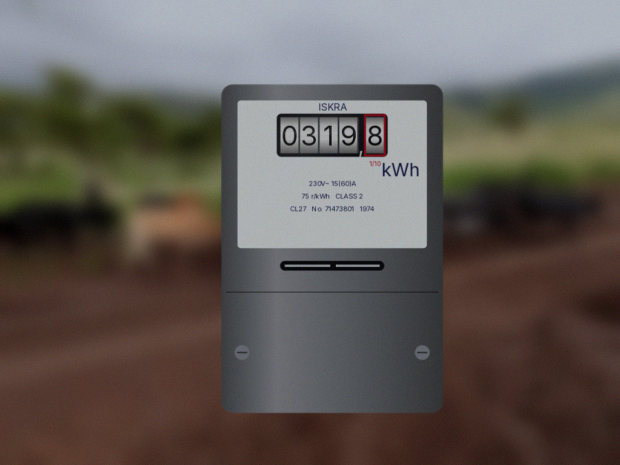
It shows 319.8 kWh
